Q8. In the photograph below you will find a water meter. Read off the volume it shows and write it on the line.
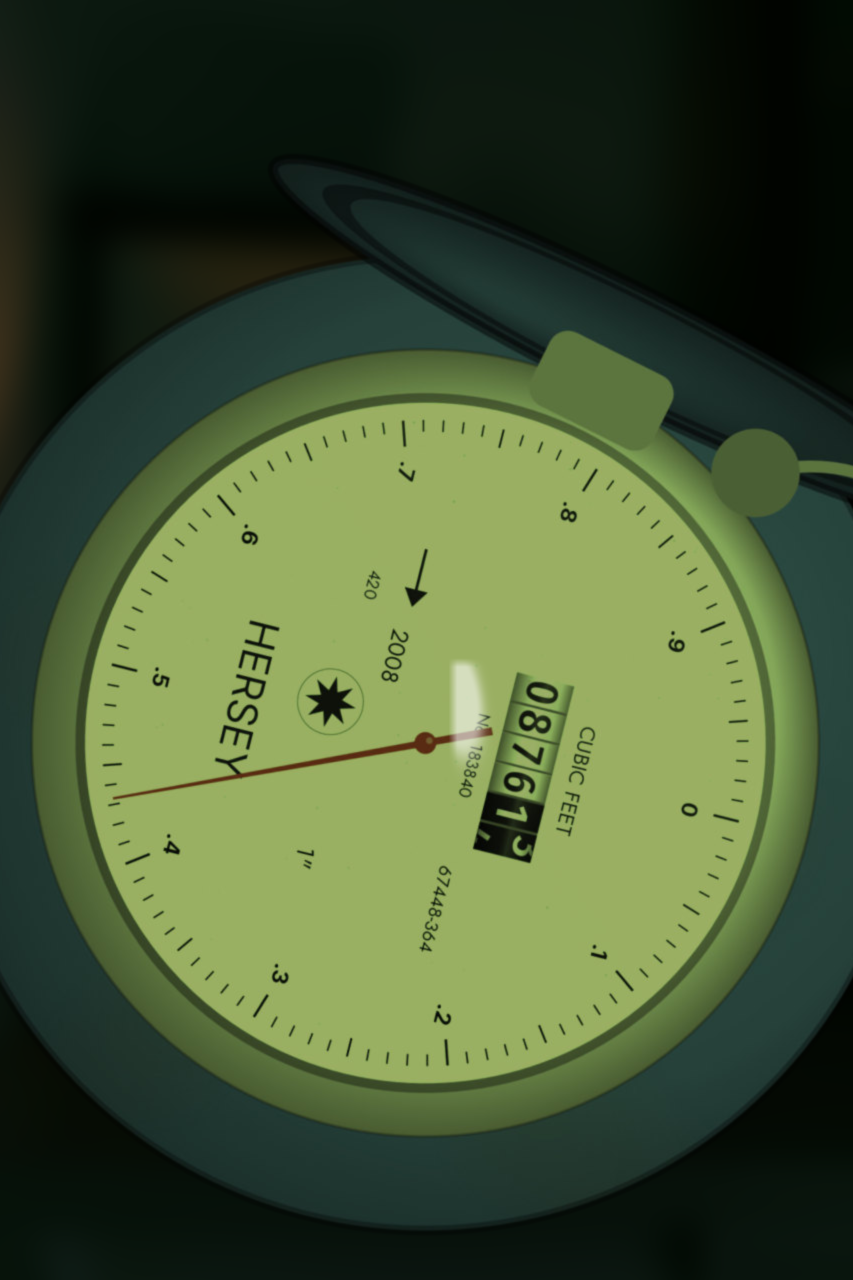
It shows 87613.43 ft³
